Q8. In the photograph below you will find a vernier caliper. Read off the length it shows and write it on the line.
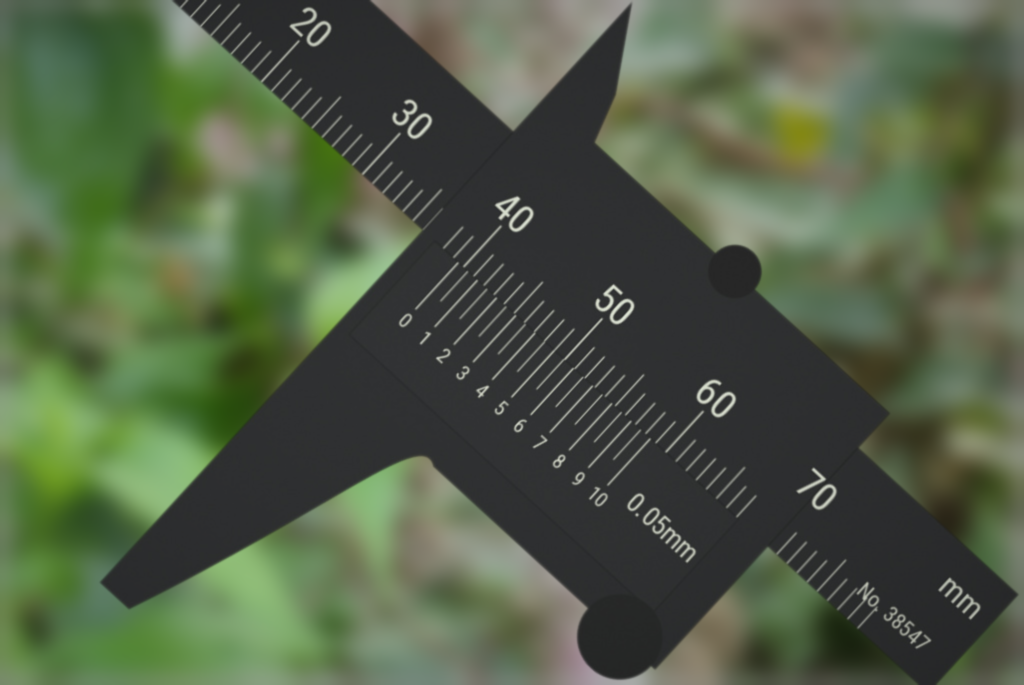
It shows 39.5 mm
